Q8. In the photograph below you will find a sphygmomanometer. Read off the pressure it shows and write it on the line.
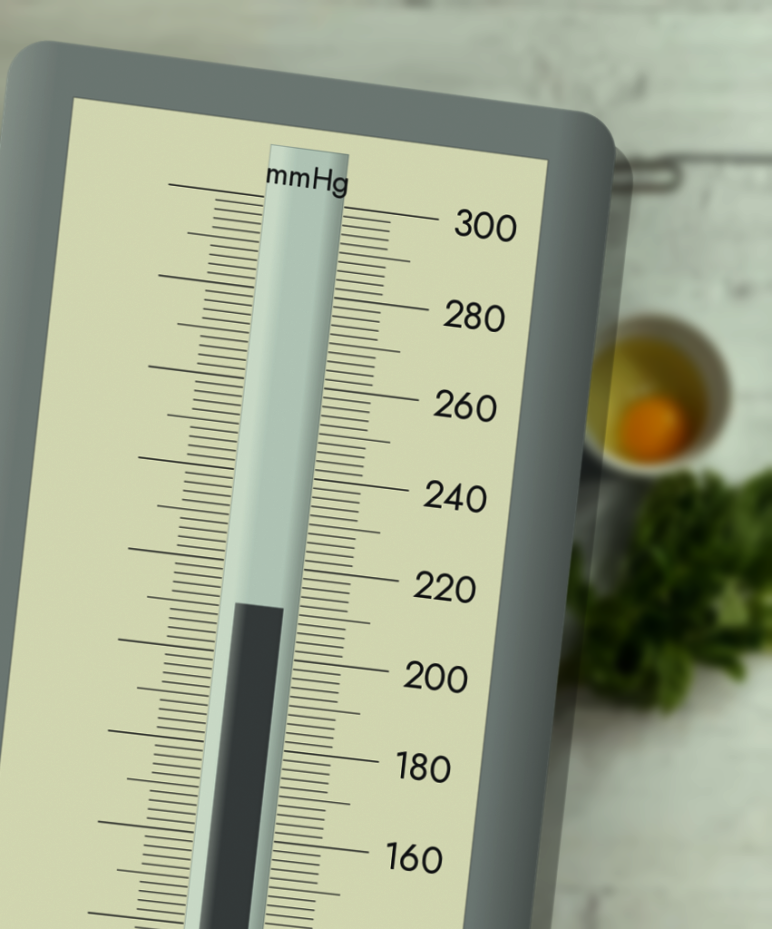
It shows 211 mmHg
